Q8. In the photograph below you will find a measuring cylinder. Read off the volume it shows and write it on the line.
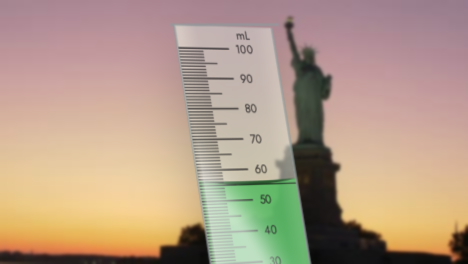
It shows 55 mL
